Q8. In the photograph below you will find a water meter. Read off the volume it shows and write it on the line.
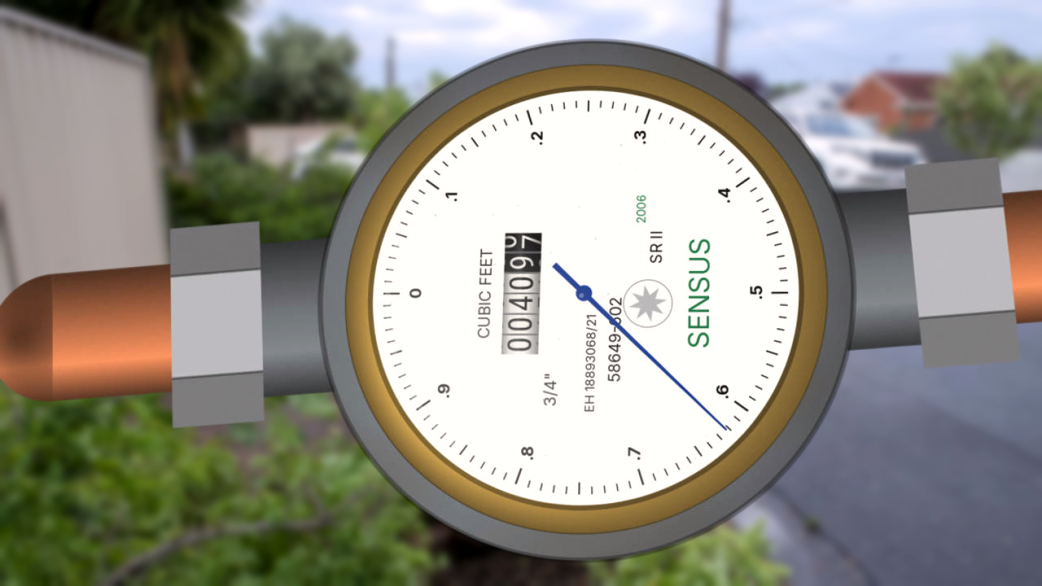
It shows 4096.62 ft³
